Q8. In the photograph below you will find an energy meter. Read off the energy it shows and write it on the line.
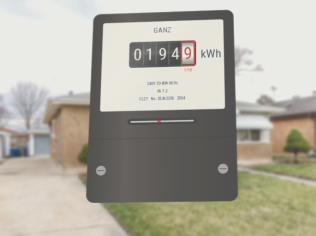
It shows 194.9 kWh
